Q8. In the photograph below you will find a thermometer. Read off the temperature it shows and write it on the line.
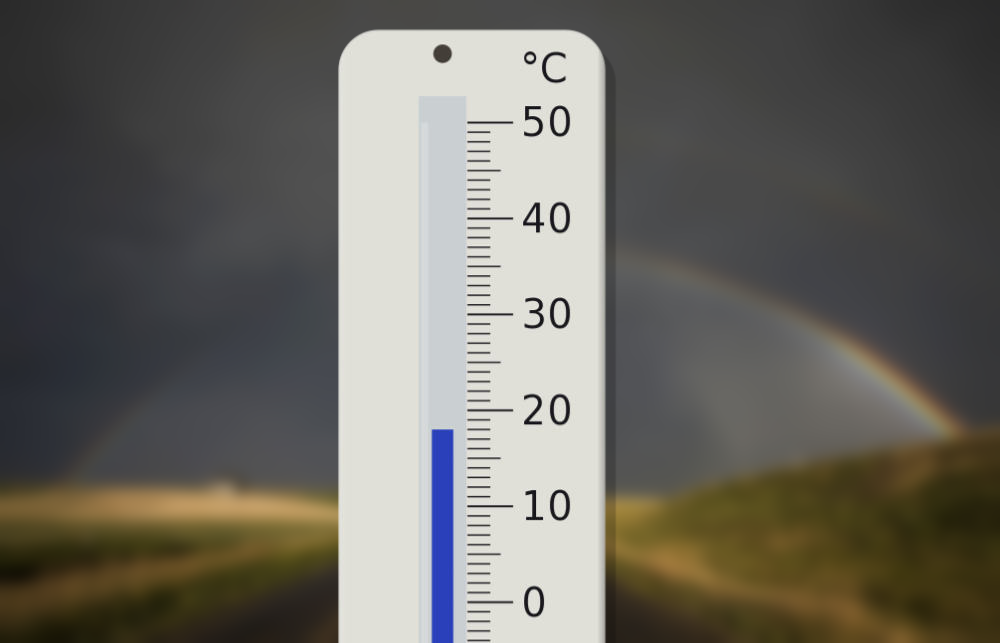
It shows 18 °C
